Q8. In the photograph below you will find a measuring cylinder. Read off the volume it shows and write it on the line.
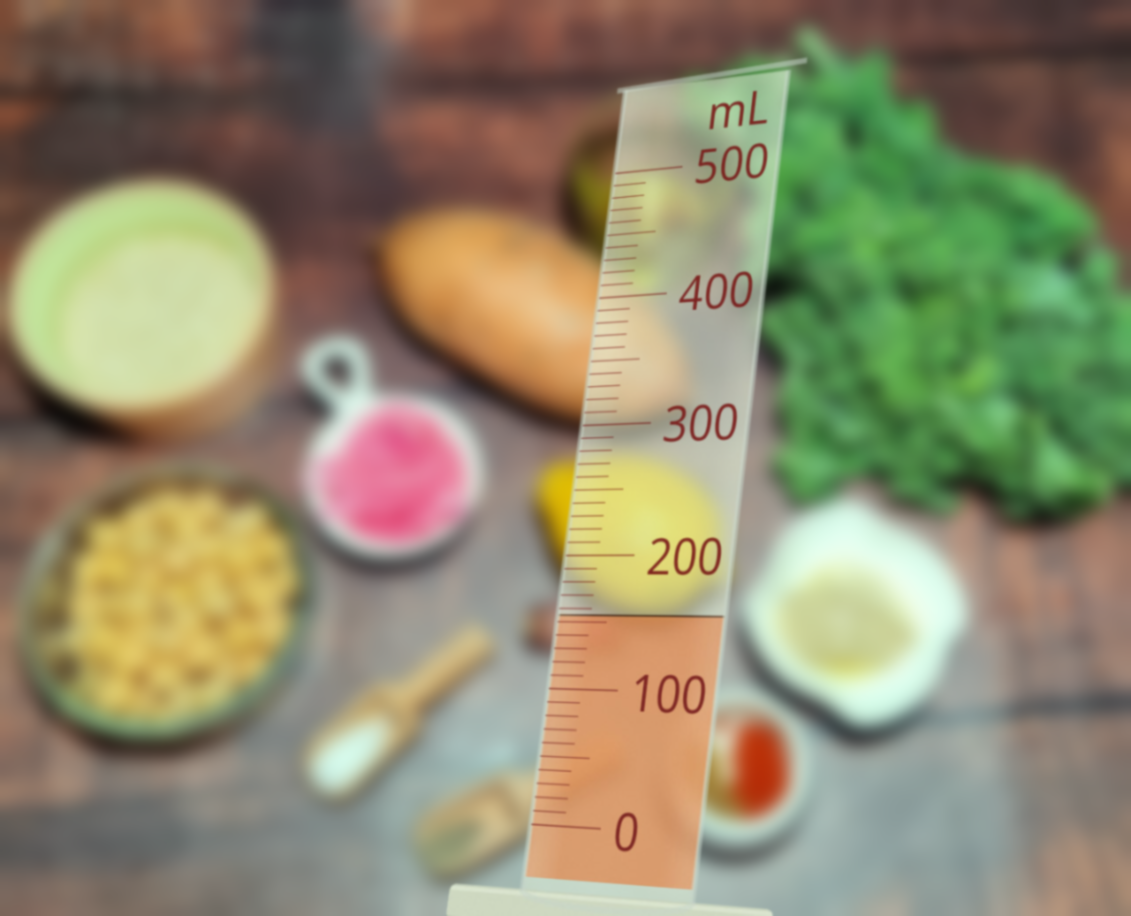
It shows 155 mL
